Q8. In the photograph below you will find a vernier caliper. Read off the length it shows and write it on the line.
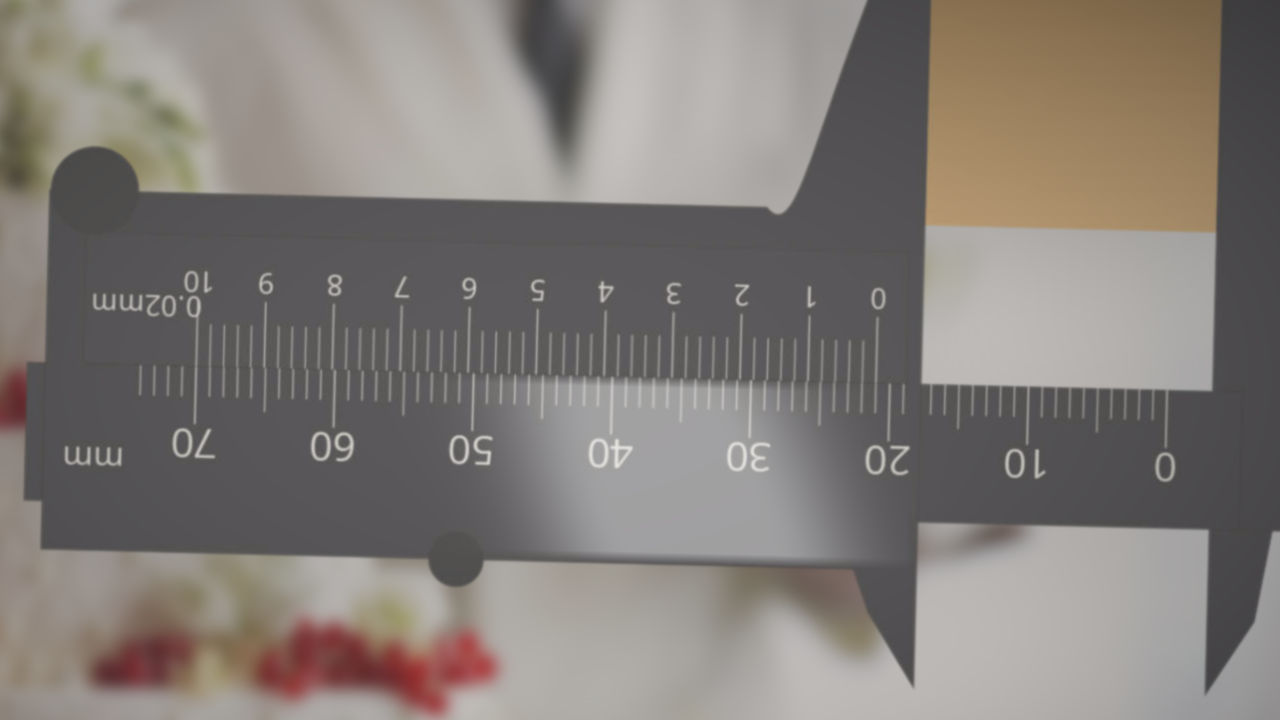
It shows 21.0 mm
